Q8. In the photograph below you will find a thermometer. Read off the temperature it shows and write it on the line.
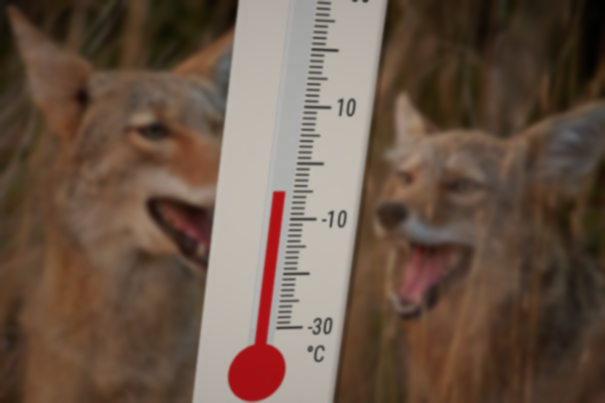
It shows -5 °C
